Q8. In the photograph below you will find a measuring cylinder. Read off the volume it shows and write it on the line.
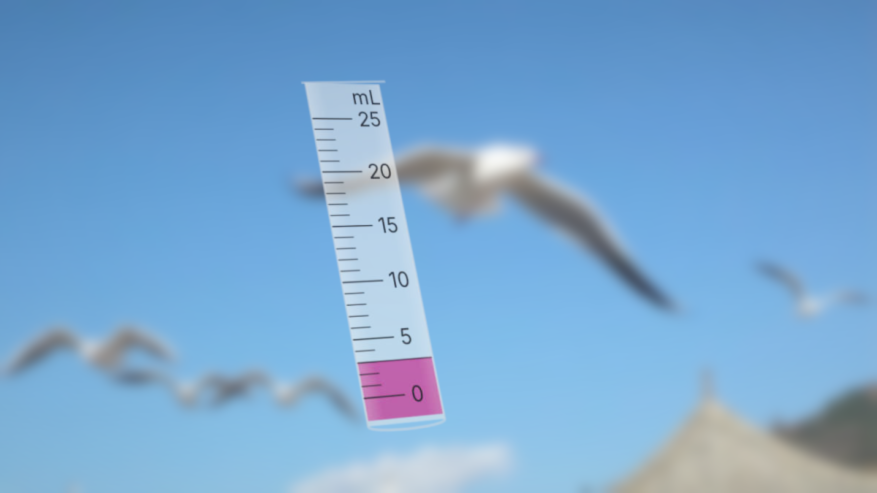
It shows 3 mL
